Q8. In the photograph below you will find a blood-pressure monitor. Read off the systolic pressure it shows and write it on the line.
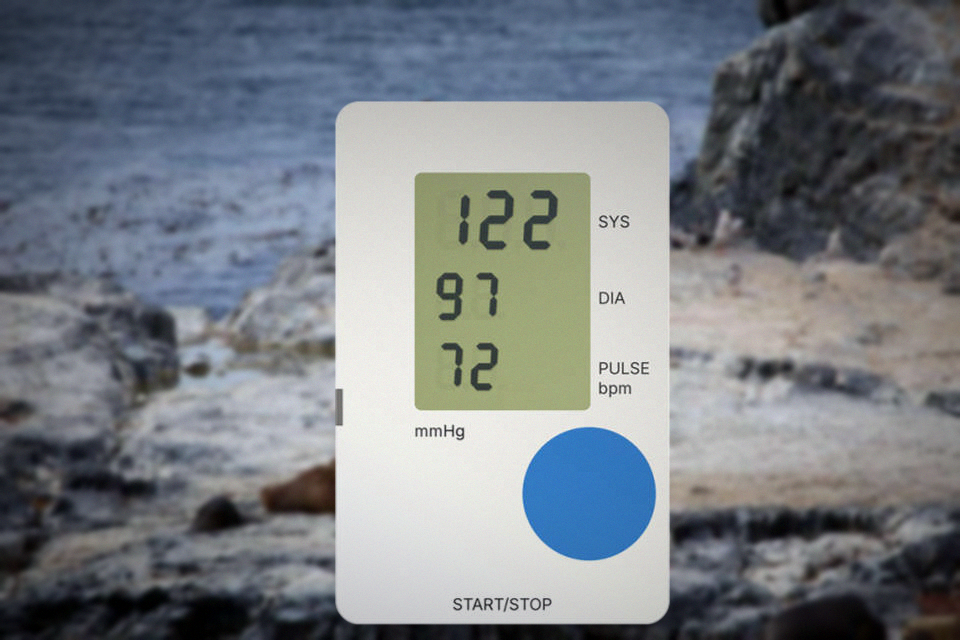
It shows 122 mmHg
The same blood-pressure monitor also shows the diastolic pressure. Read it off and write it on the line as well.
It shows 97 mmHg
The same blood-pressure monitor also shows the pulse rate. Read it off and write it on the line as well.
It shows 72 bpm
